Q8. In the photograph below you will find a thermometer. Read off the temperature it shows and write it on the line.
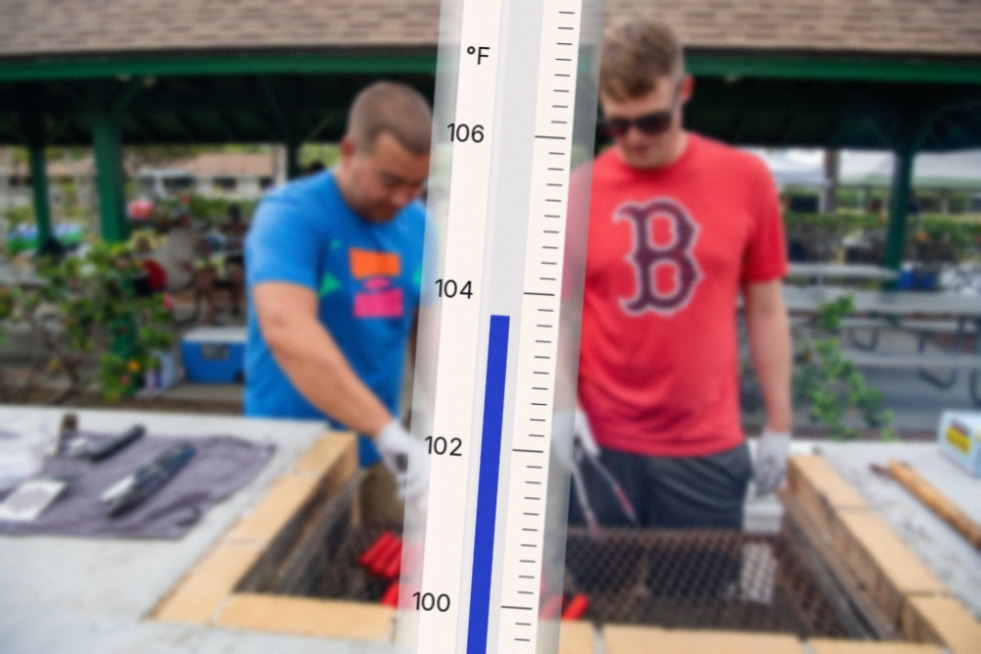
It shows 103.7 °F
